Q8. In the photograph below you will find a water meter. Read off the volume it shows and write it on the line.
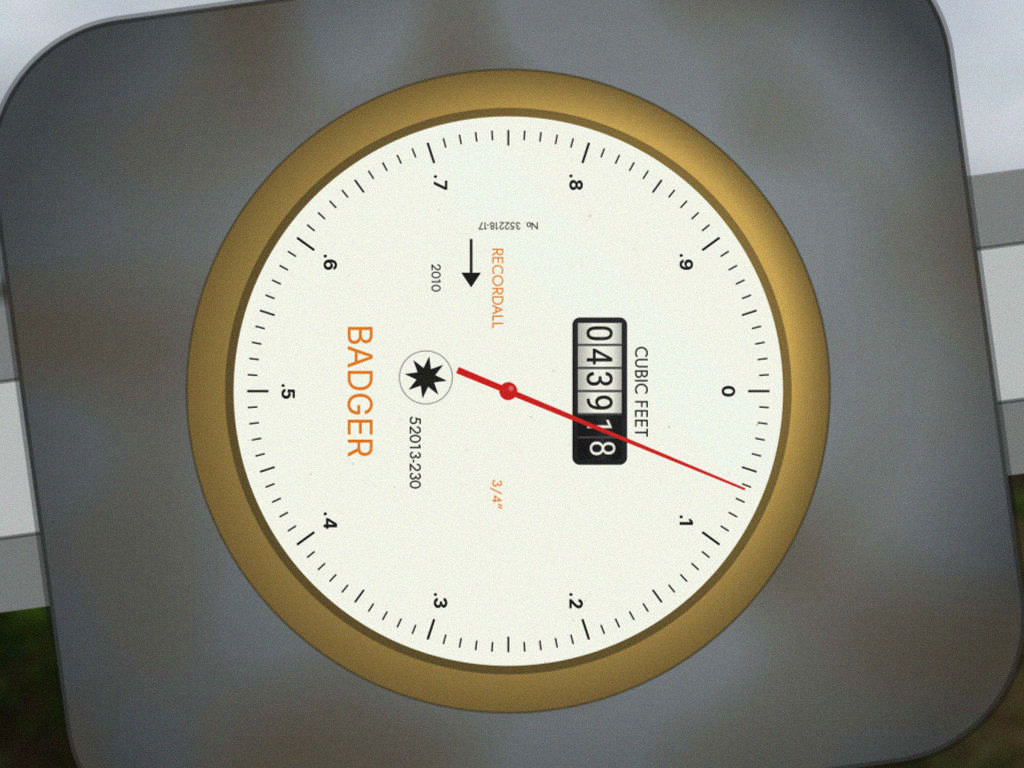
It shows 43918.06 ft³
